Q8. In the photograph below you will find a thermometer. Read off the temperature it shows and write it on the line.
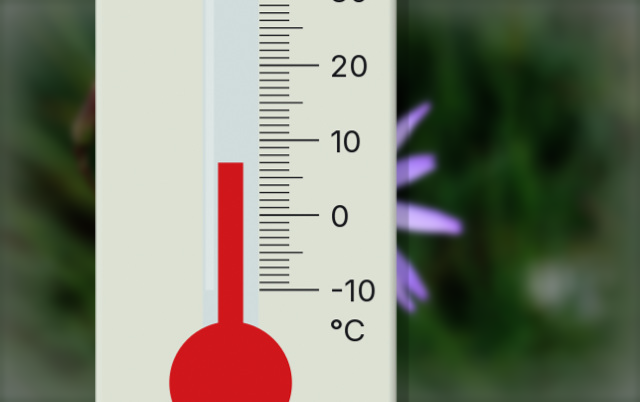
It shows 7 °C
